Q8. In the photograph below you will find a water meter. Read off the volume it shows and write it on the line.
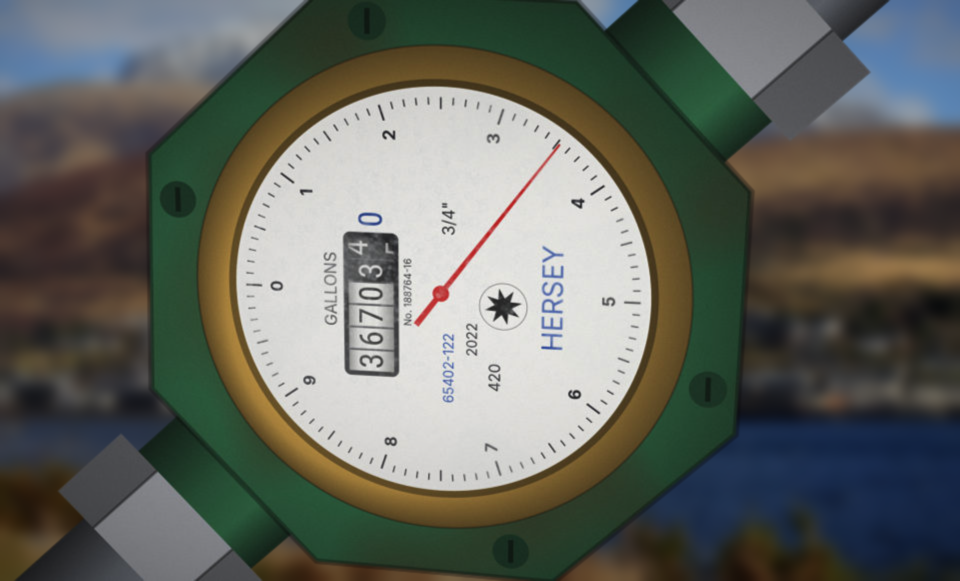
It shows 3670343.5 gal
